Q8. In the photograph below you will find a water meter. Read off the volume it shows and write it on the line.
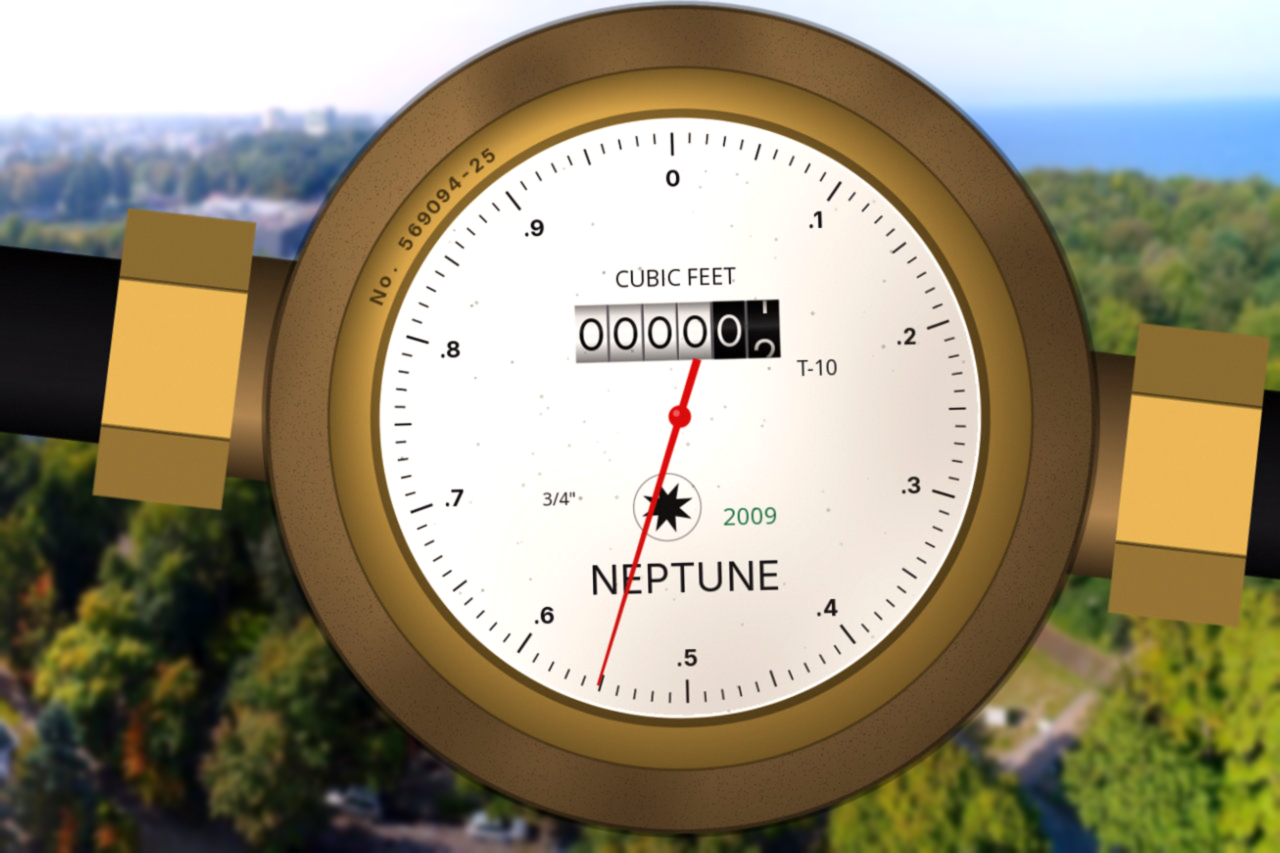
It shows 1.55 ft³
